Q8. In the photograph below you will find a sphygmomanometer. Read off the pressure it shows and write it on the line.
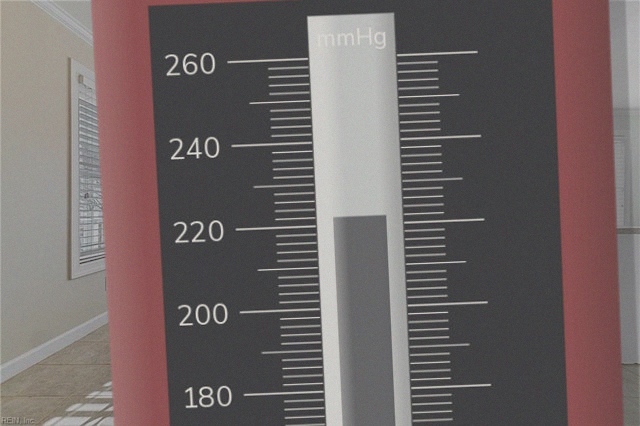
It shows 222 mmHg
